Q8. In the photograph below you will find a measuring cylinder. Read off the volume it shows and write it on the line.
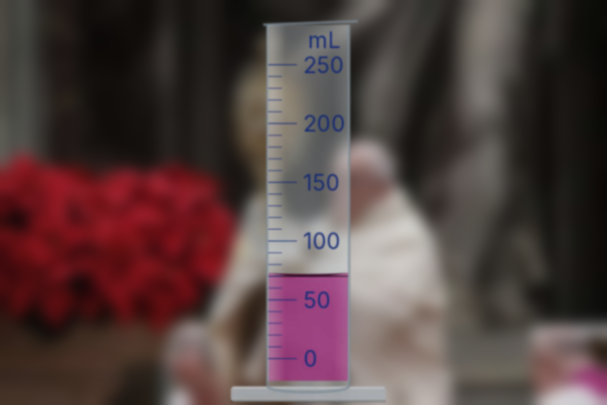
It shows 70 mL
